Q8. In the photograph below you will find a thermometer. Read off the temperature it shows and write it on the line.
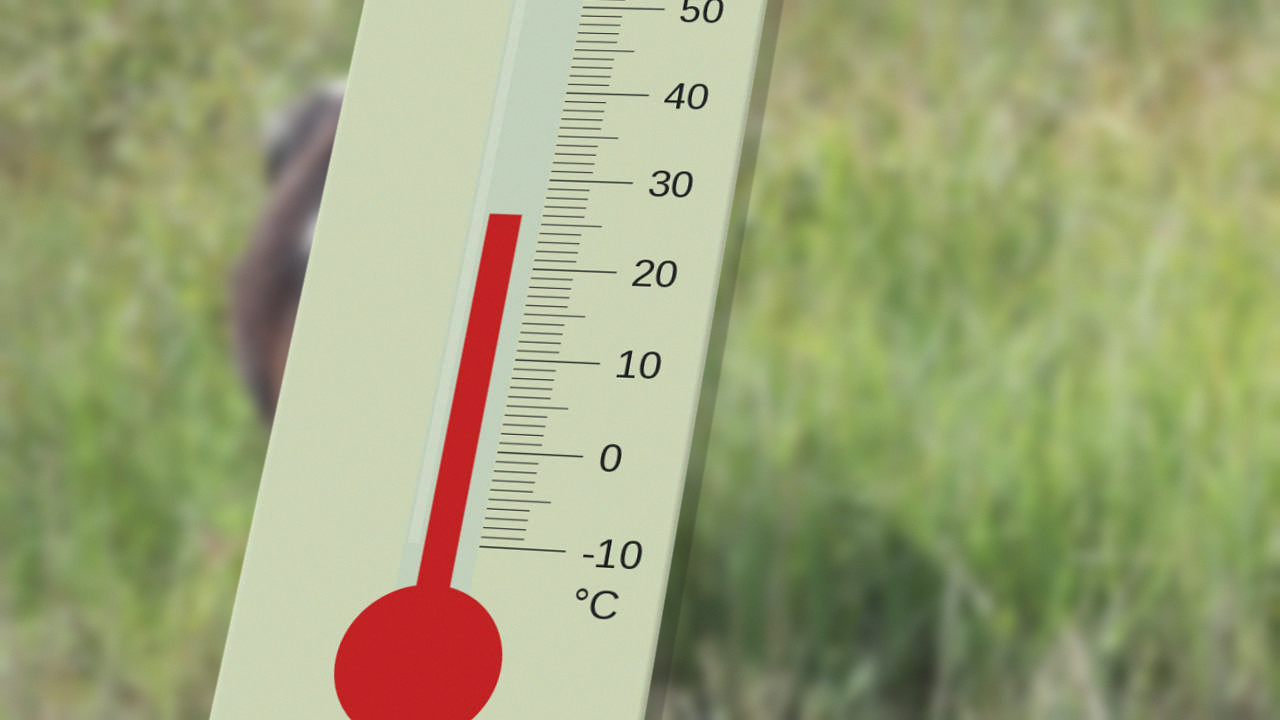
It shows 26 °C
